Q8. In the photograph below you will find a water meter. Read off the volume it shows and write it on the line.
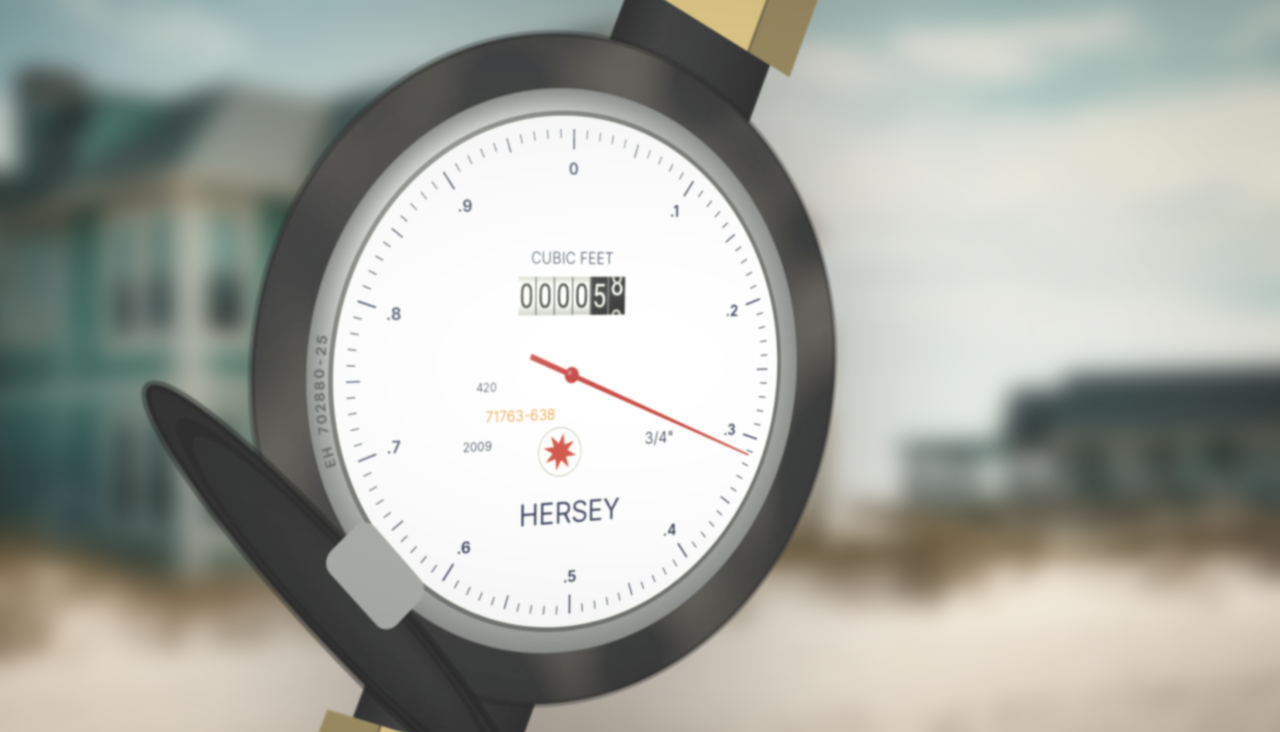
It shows 58.31 ft³
